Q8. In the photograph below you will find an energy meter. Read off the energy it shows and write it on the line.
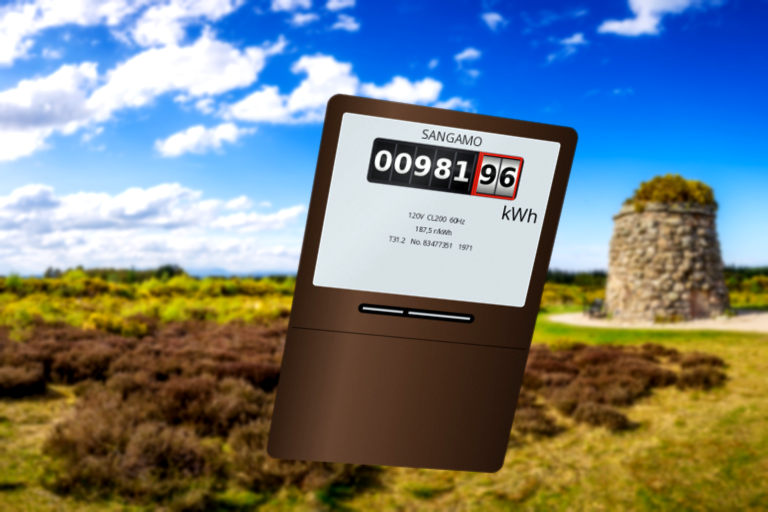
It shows 981.96 kWh
